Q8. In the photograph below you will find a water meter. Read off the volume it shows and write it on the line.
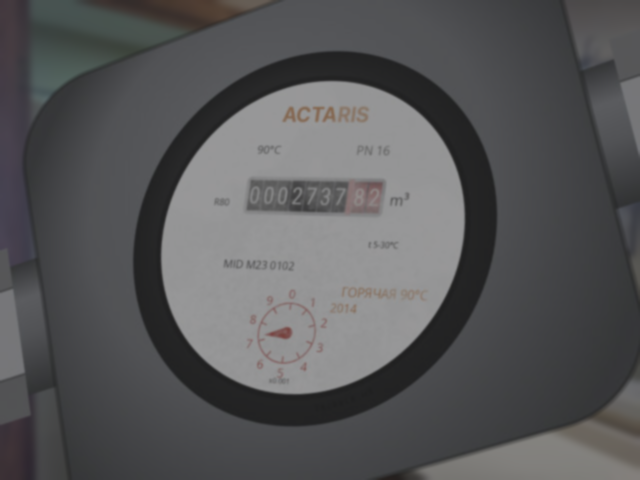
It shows 2737.827 m³
